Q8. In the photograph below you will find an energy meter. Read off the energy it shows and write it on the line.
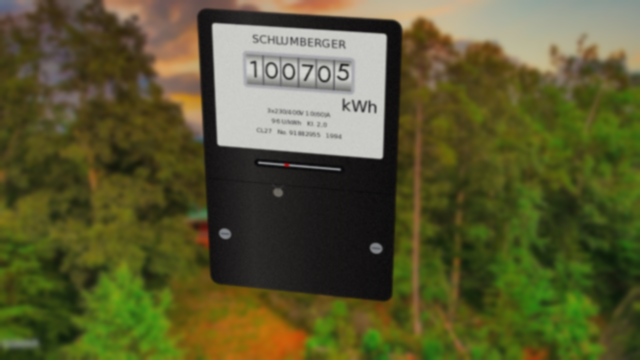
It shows 100705 kWh
